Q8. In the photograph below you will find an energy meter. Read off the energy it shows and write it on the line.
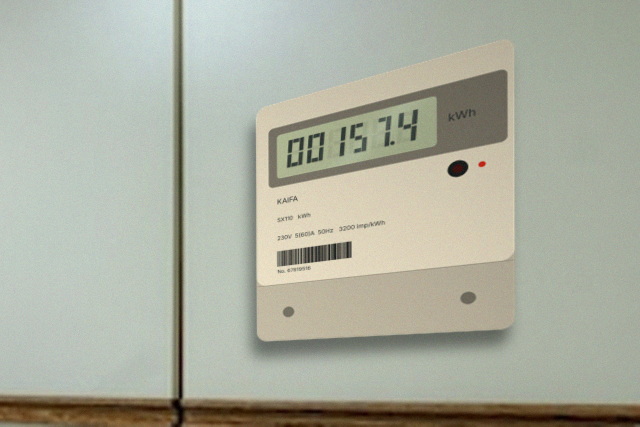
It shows 157.4 kWh
